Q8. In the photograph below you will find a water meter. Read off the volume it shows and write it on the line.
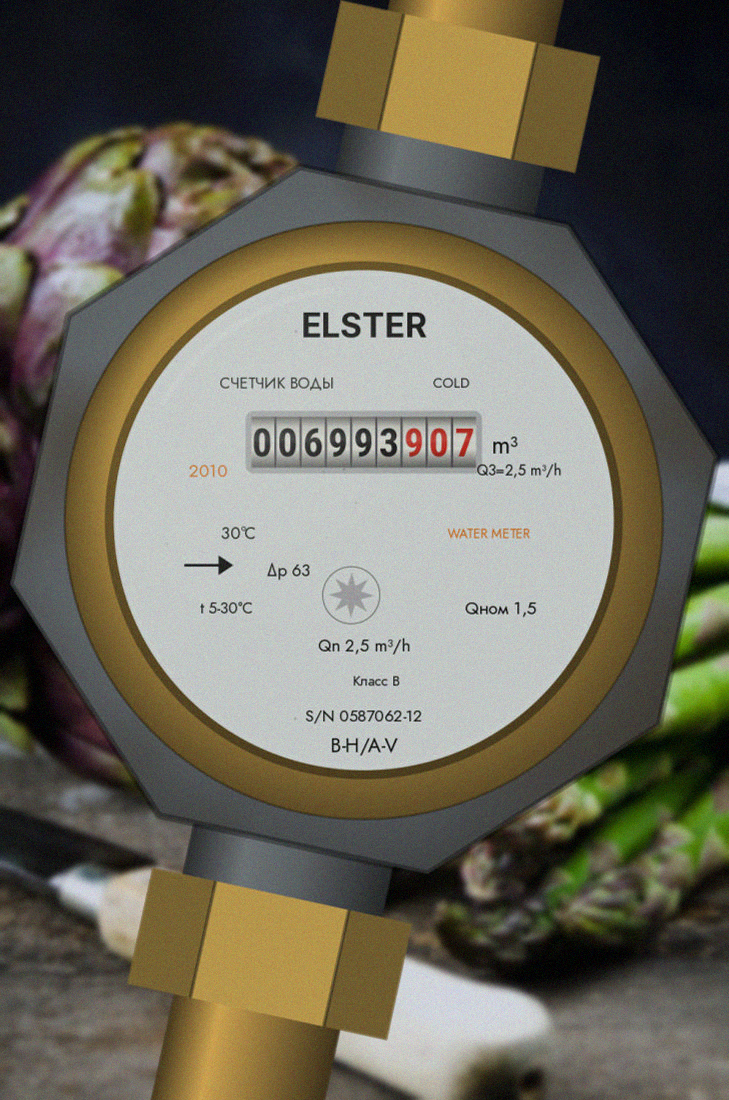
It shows 6993.907 m³
